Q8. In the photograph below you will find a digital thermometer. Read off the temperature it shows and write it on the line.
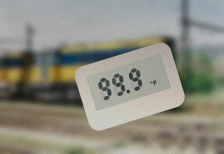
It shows 99.9 °F
